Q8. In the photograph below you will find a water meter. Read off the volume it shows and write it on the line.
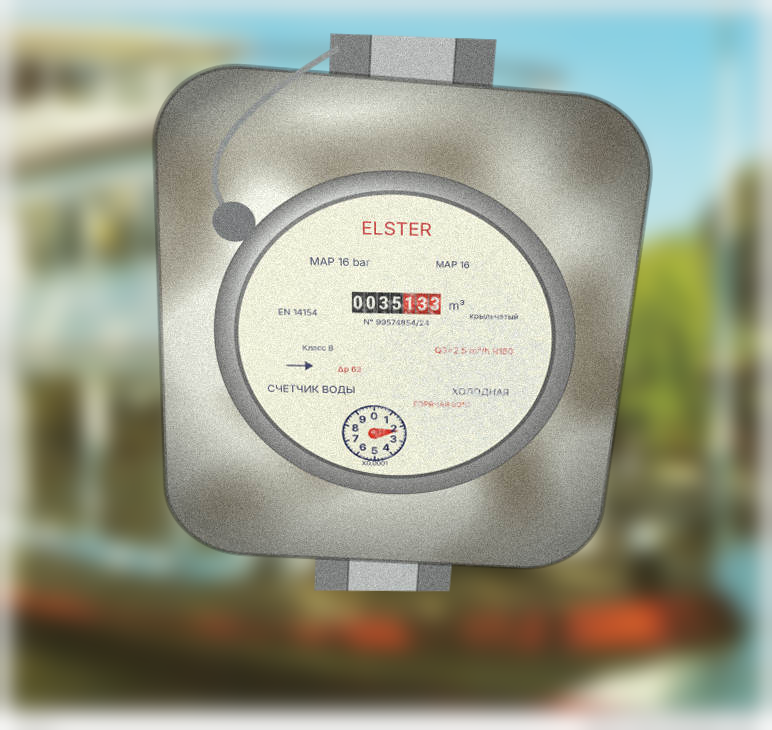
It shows 35.1332 m³
